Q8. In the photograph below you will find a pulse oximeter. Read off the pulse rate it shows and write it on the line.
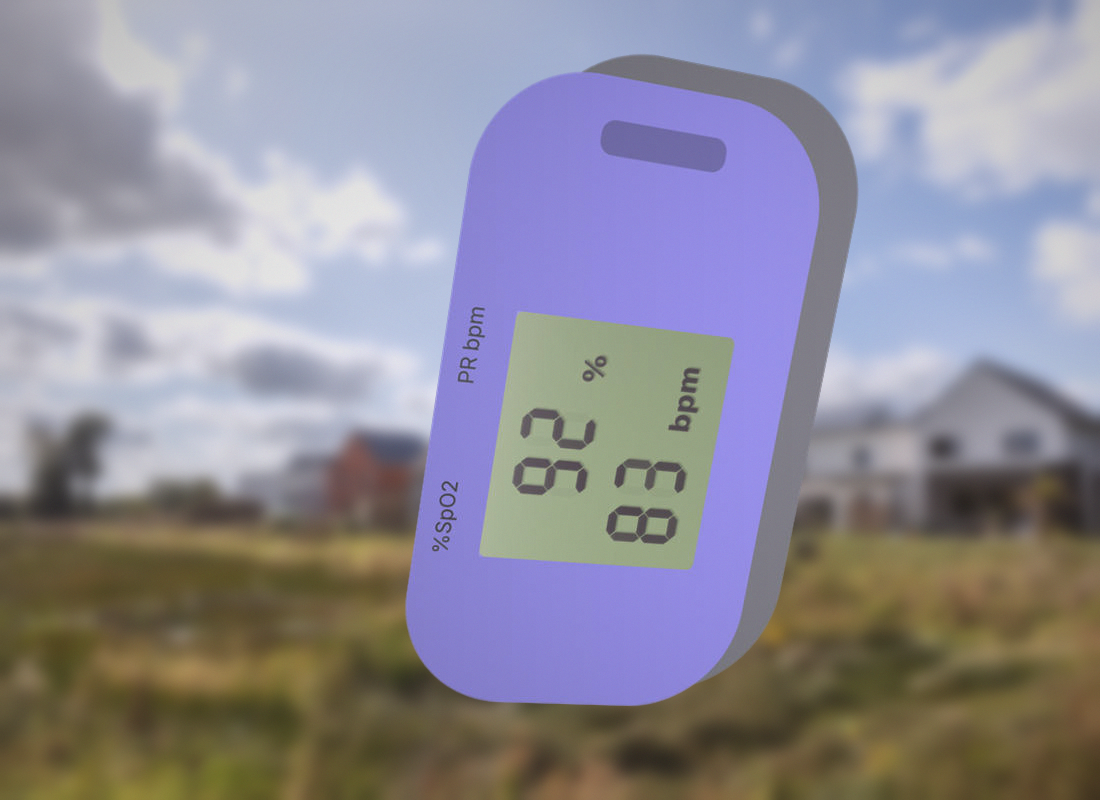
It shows 83 bpm
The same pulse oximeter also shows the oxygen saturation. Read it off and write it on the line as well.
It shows 92 %
